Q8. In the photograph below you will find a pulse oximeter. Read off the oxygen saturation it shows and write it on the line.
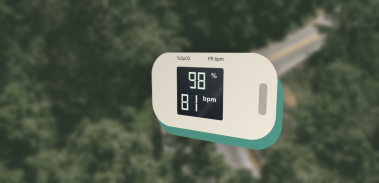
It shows 98 %
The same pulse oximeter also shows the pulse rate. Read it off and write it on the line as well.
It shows 81 bpm
